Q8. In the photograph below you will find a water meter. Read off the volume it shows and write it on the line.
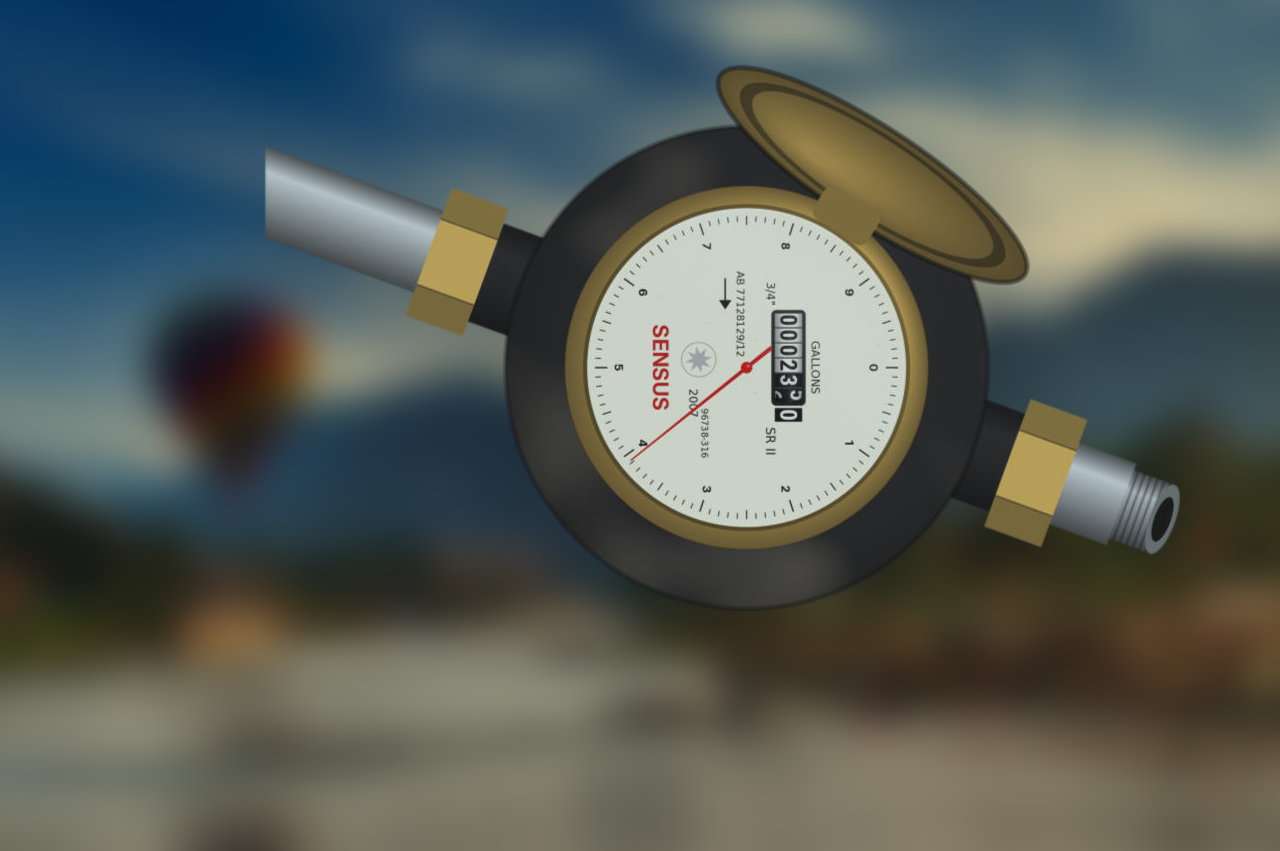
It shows 2353.9 gal
